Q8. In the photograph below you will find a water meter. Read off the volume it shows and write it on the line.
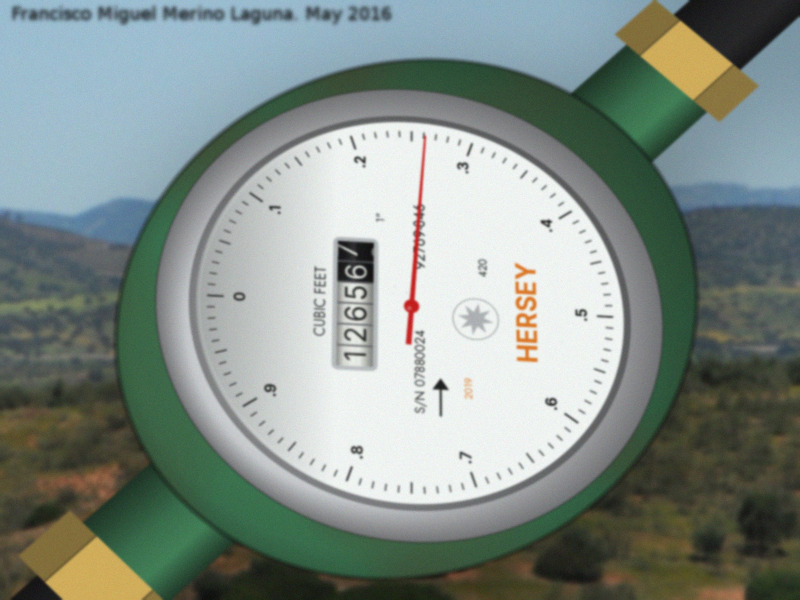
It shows 126567.26 ft³
